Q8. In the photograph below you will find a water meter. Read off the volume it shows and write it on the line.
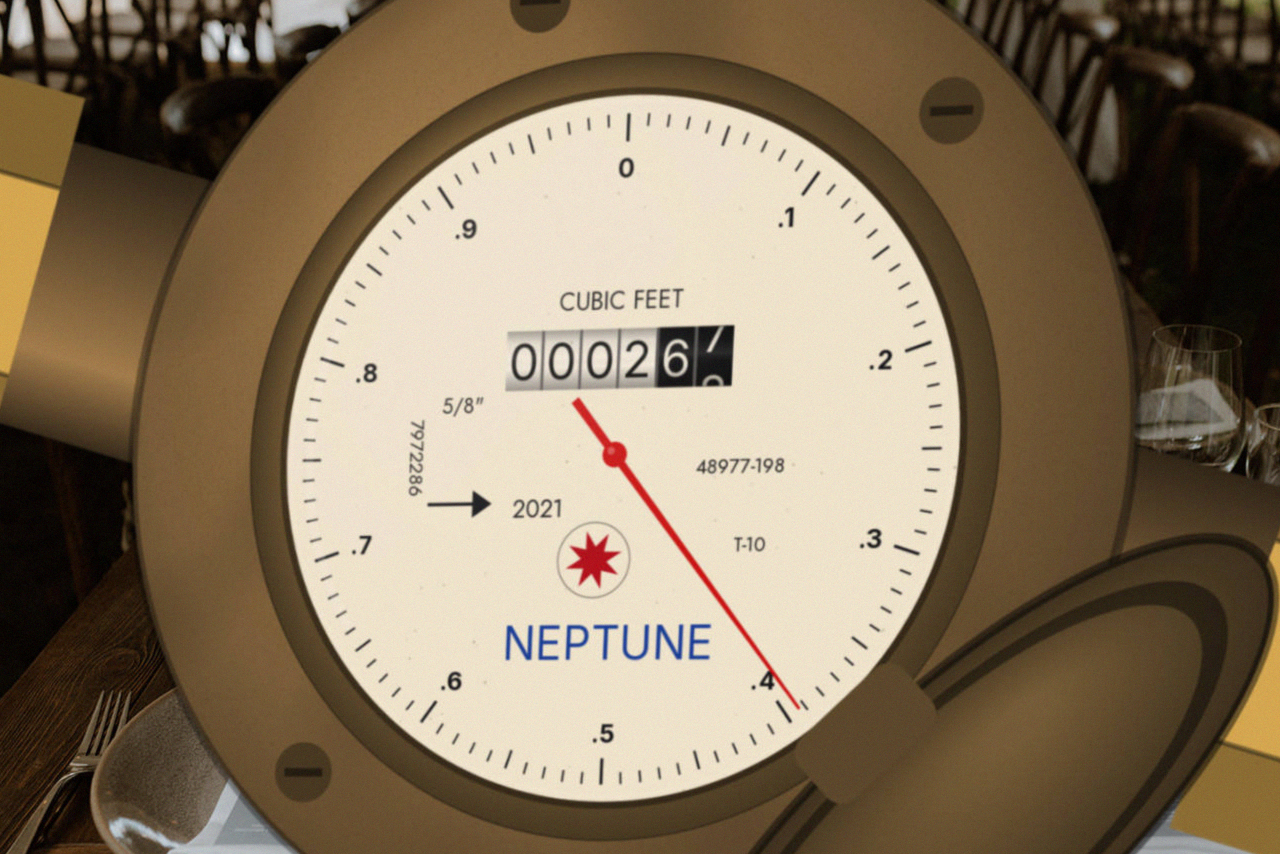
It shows 267.39 ft³
